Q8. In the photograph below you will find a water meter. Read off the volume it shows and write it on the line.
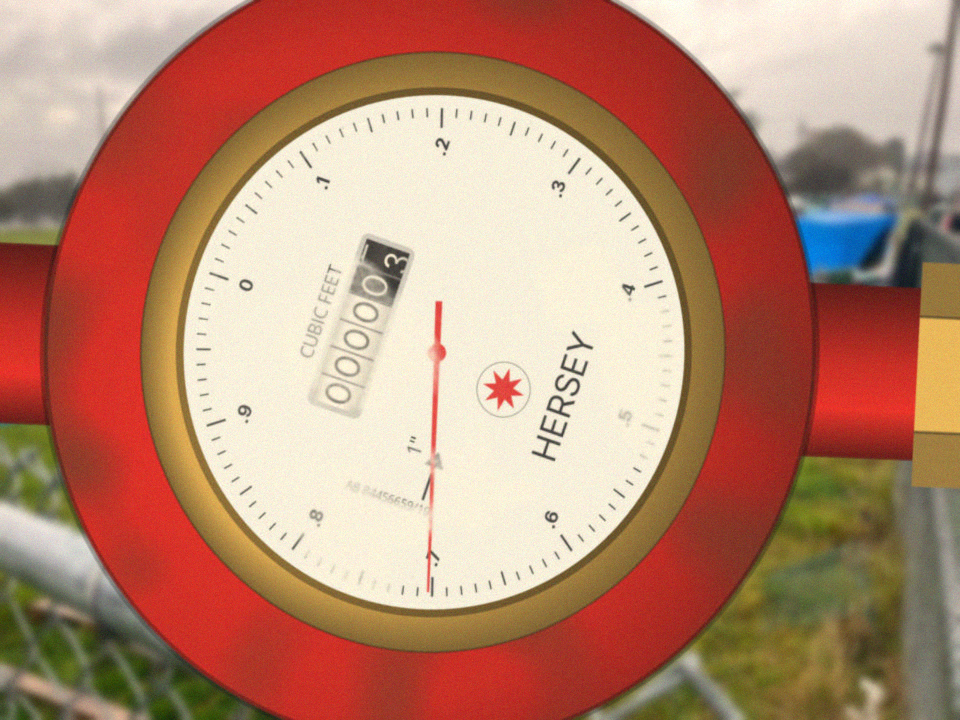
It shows 2.70 ft³
